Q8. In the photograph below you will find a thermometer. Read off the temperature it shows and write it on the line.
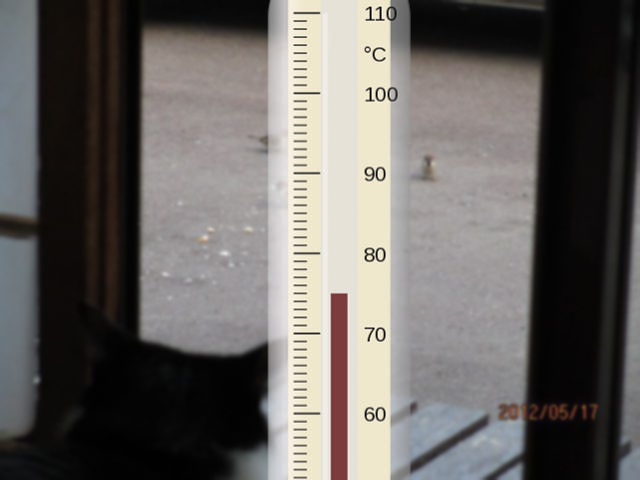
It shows 75 °C
